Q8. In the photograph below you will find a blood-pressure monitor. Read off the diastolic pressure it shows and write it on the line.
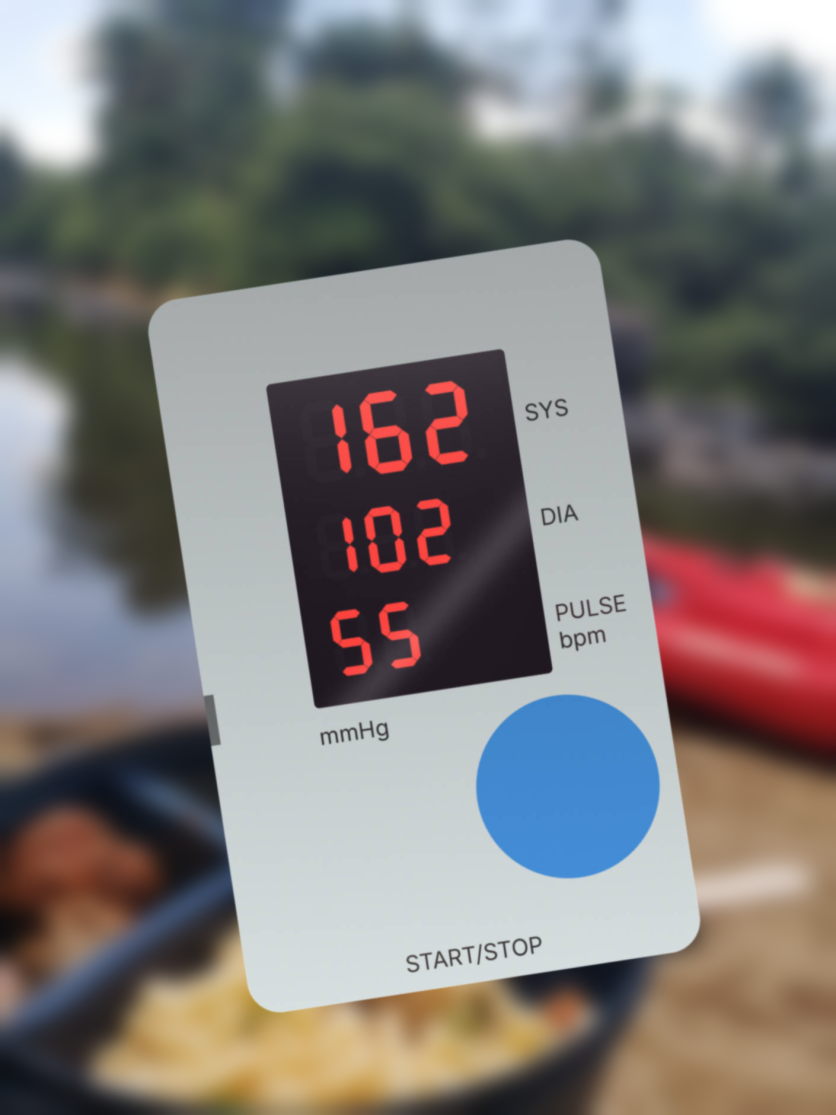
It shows 102 mmHg
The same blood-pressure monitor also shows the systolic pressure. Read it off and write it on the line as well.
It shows 162 mmHg
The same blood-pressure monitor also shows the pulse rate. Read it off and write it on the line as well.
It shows 55 bpm
